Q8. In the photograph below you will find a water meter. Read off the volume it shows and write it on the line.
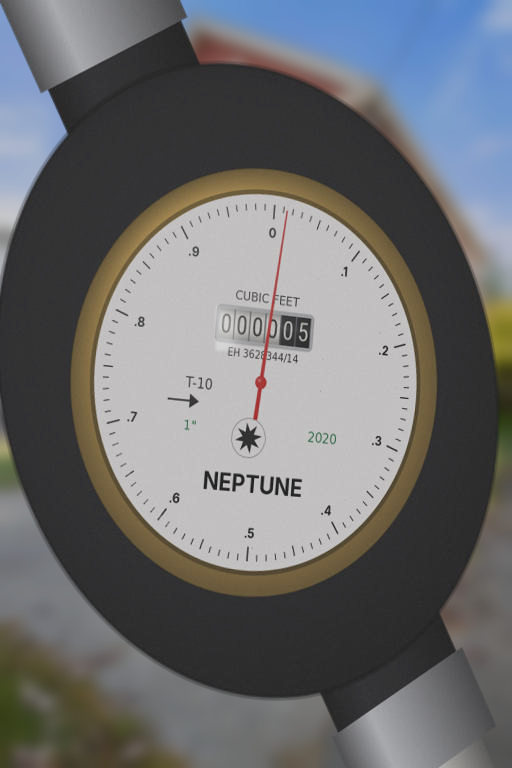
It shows 5.01 ft³
